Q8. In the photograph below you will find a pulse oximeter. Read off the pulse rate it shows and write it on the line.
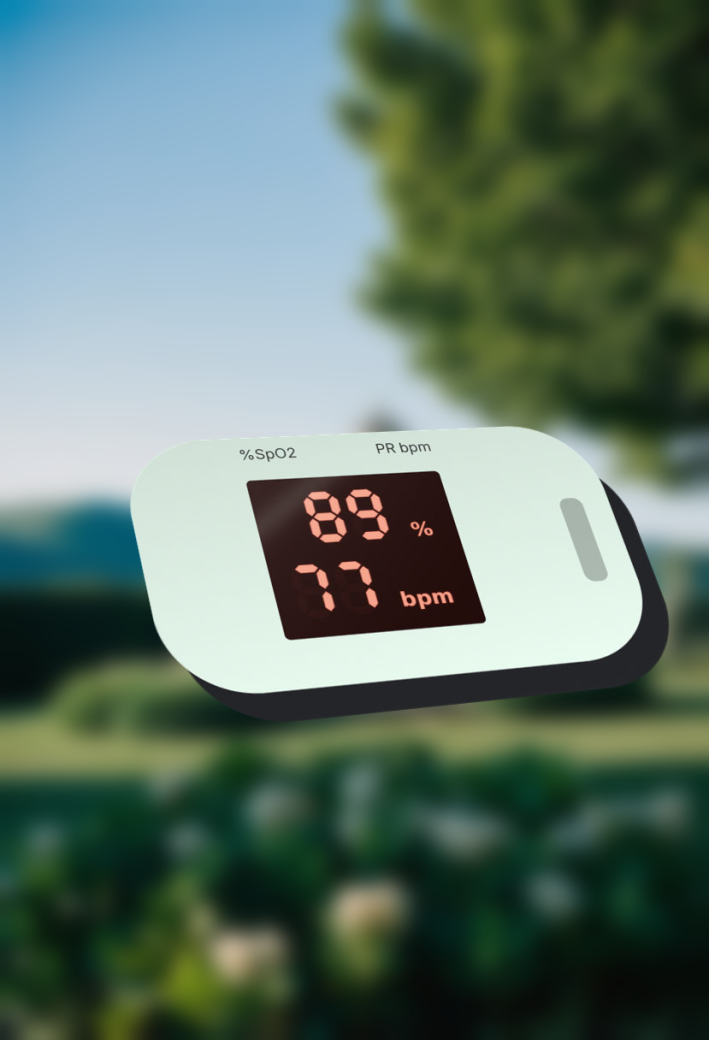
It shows 77 bpm
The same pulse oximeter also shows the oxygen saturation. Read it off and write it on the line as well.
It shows 89 %
